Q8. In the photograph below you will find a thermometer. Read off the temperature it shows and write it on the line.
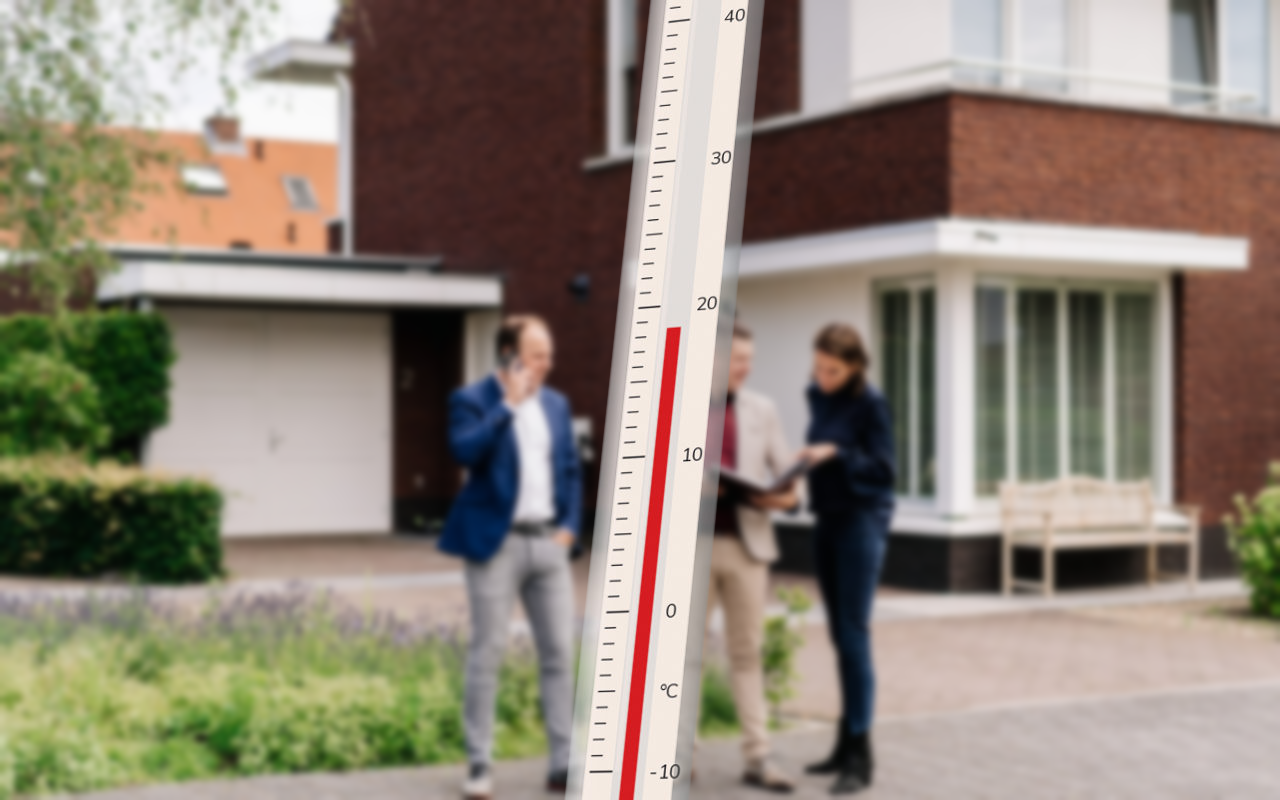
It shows 18.5 °C
